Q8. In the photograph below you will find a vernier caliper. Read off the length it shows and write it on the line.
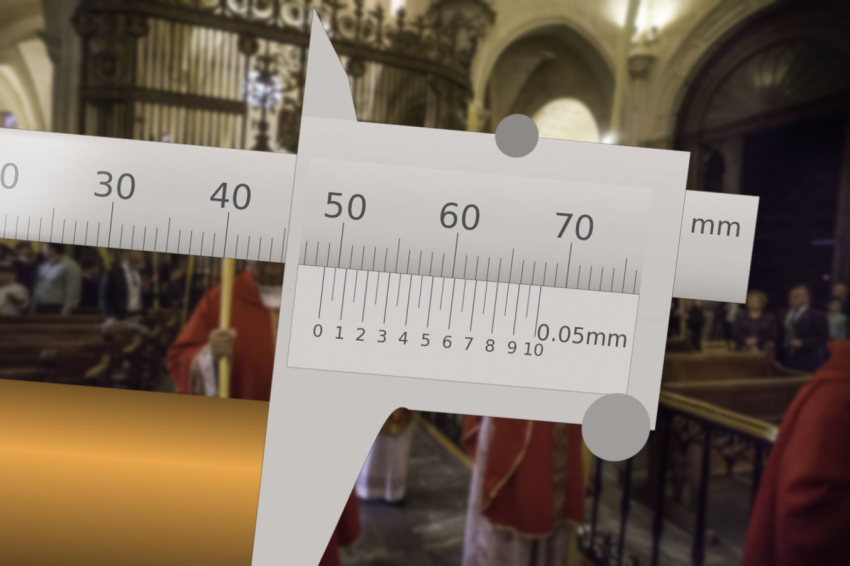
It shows 48.8 mm
